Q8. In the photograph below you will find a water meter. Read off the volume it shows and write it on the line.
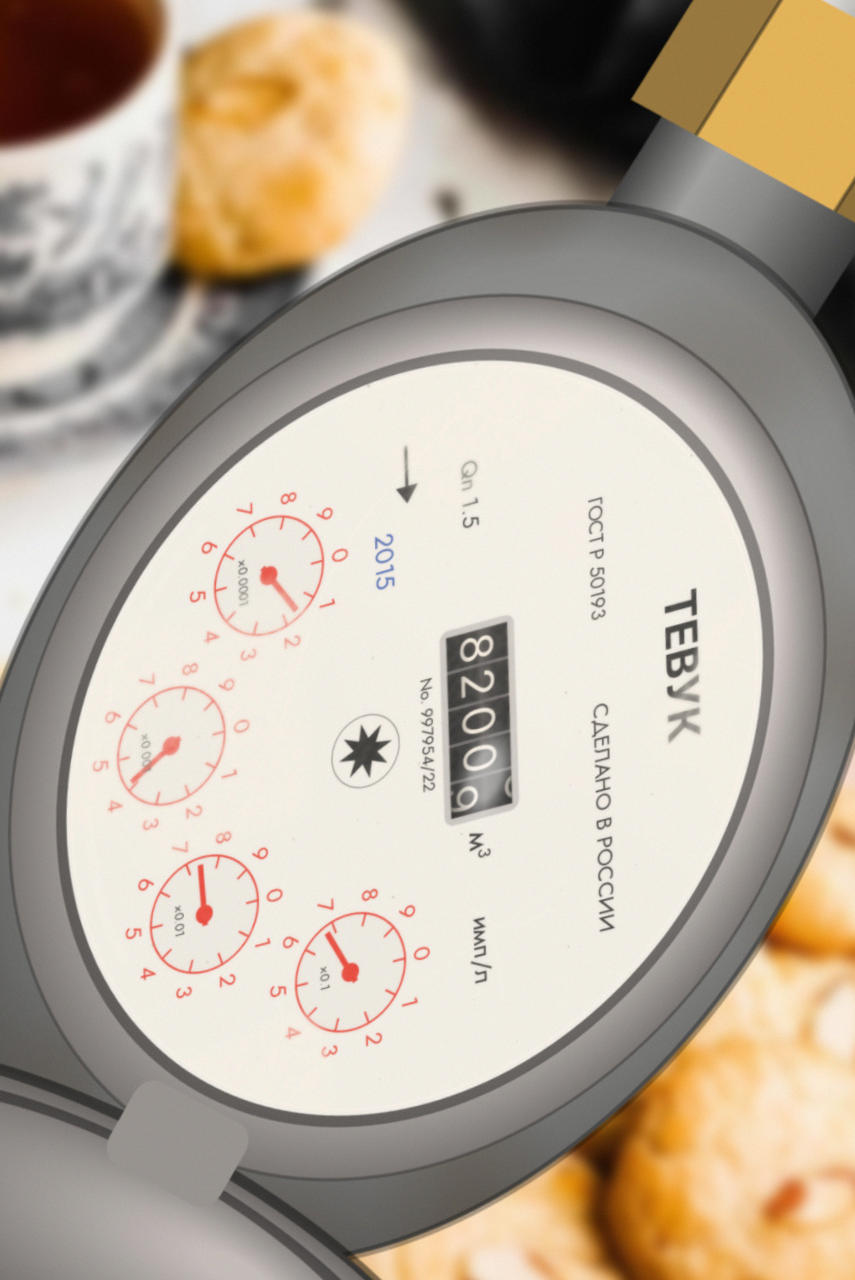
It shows 82008.6741 m³
